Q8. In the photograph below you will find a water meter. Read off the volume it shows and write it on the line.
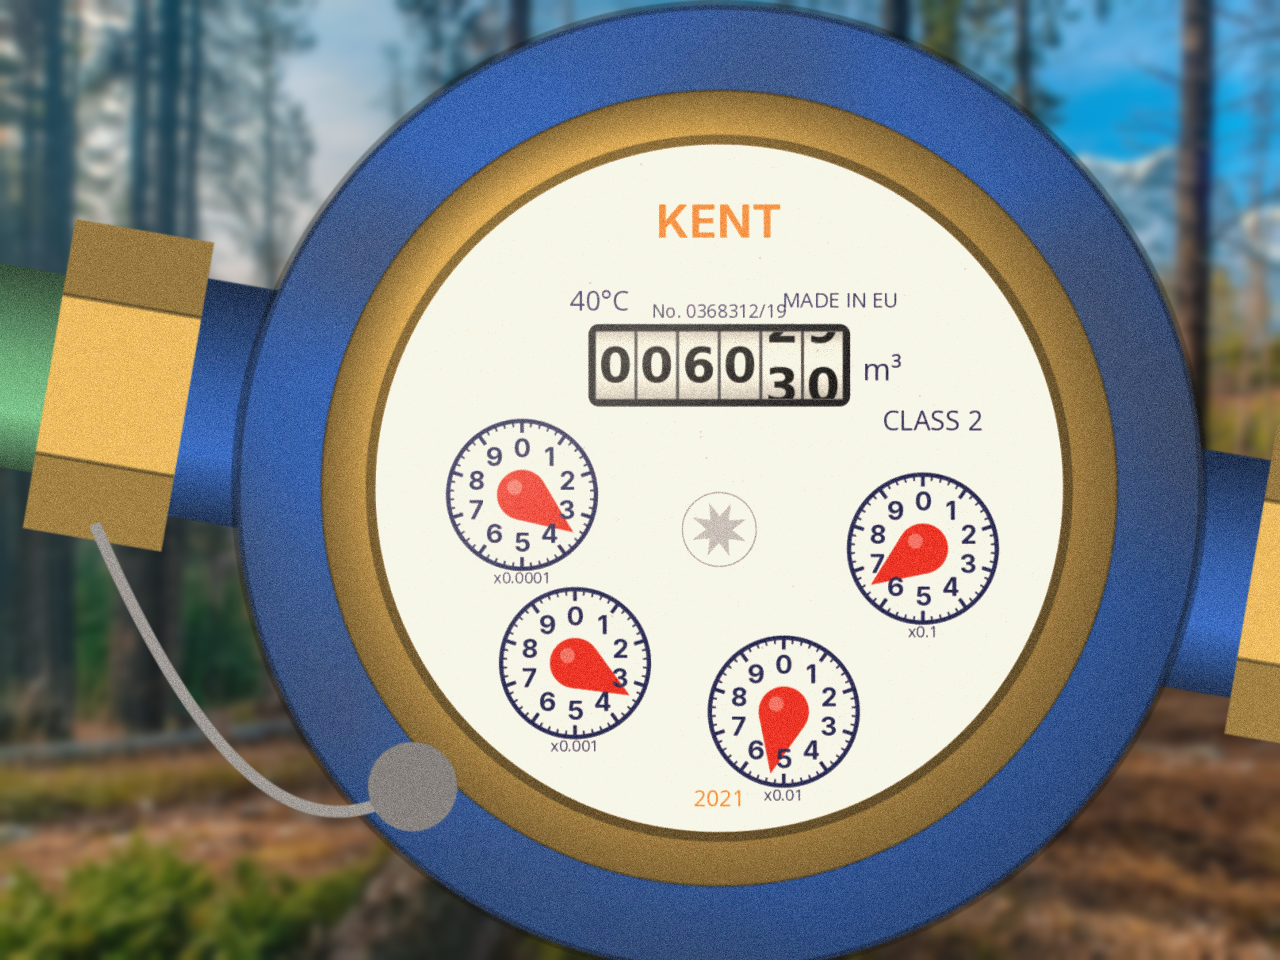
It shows 6029.6533 m³
